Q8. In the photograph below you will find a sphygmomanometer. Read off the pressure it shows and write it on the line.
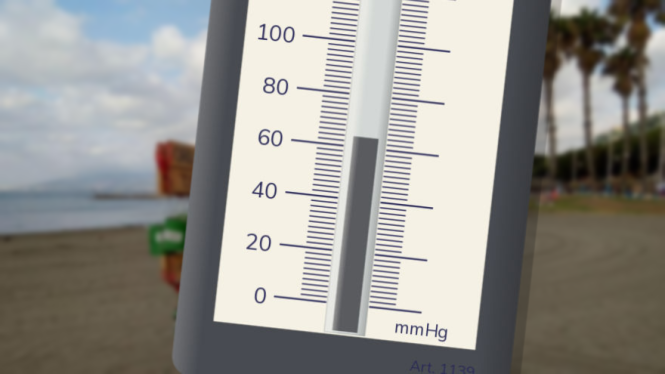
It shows 64 mmHg
